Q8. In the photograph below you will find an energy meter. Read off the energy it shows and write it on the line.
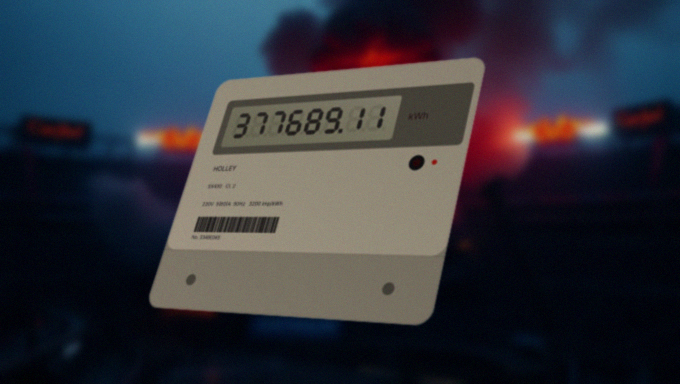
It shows 377689.11 kWh
